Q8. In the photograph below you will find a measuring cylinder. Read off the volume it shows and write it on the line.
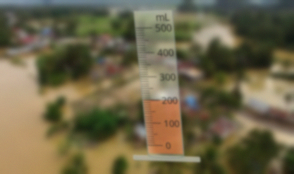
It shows 200 mL
